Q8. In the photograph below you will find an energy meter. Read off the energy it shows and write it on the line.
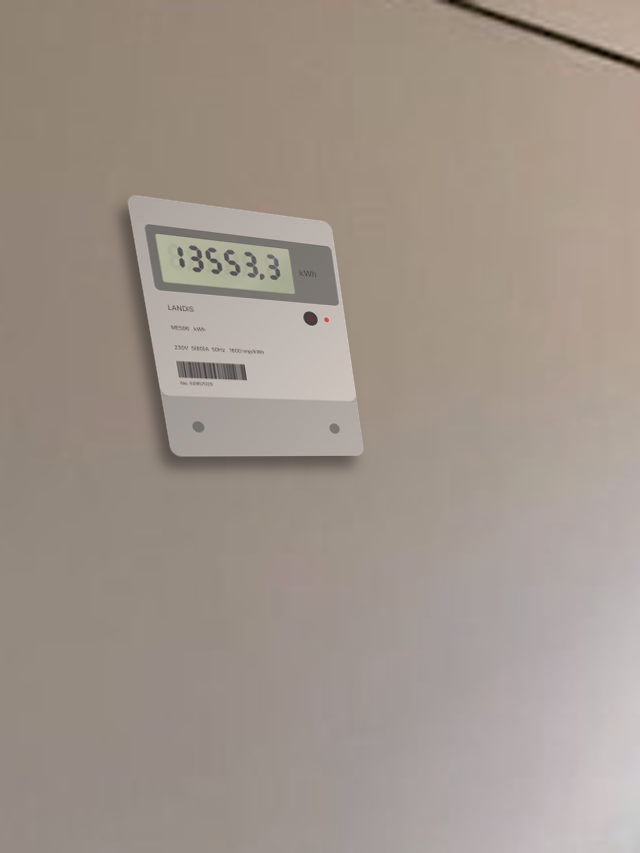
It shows 13553.3 kWh
